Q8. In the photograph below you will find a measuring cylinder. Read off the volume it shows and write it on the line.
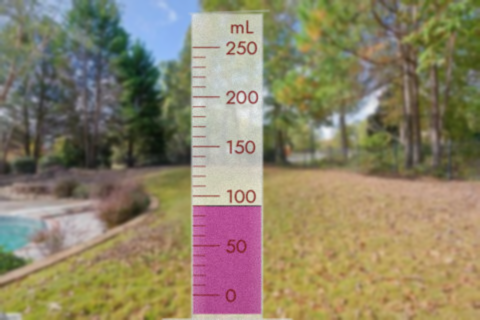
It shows 90 mL
